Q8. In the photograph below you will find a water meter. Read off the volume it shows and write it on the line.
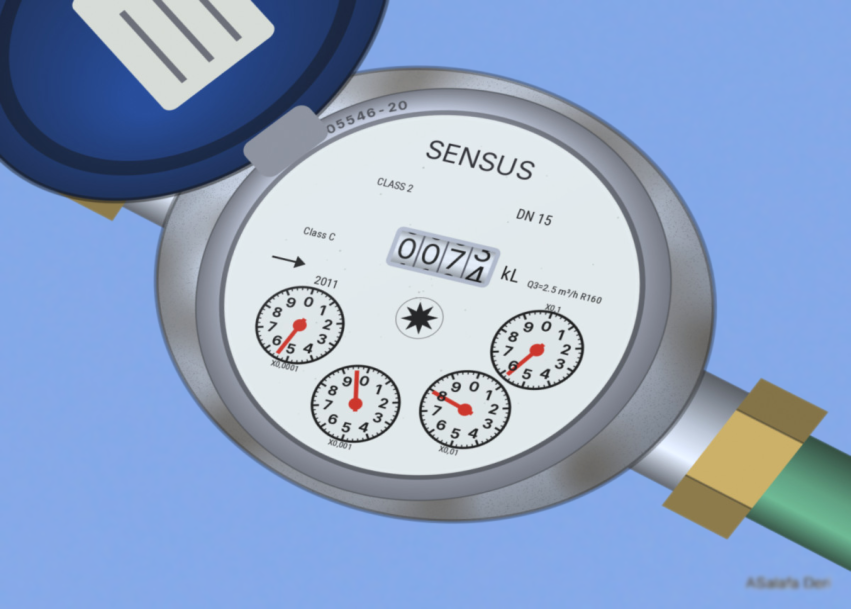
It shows 73.5795 kL
